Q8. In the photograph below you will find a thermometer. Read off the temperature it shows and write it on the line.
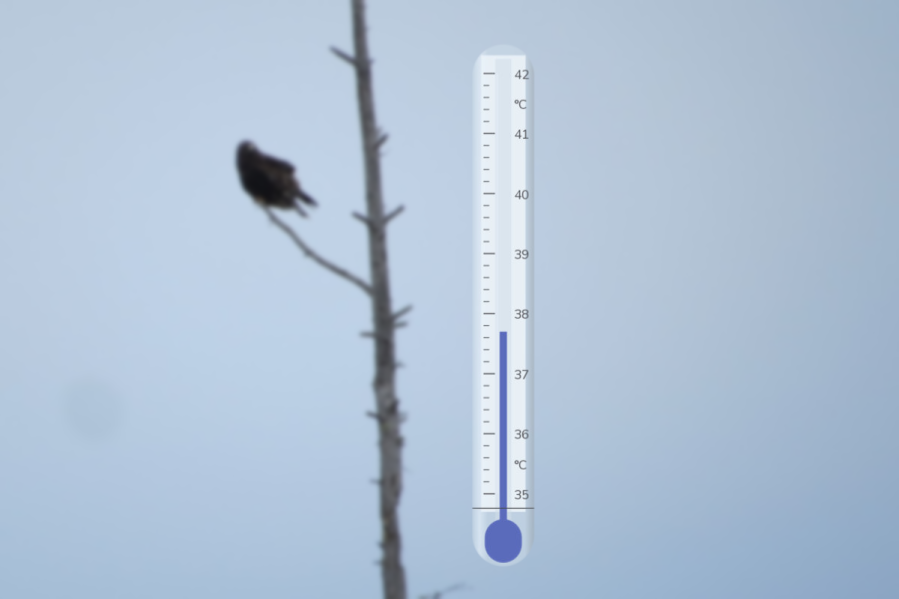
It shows 37.7 °C
